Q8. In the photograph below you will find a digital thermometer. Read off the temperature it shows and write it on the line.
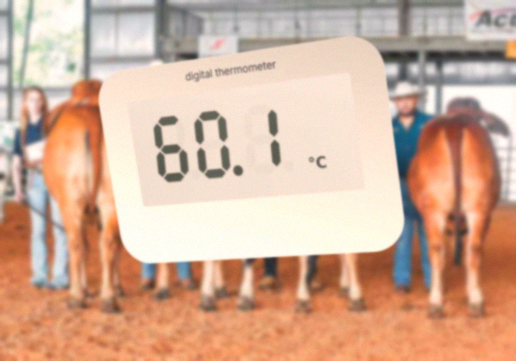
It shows 60.1 °C
